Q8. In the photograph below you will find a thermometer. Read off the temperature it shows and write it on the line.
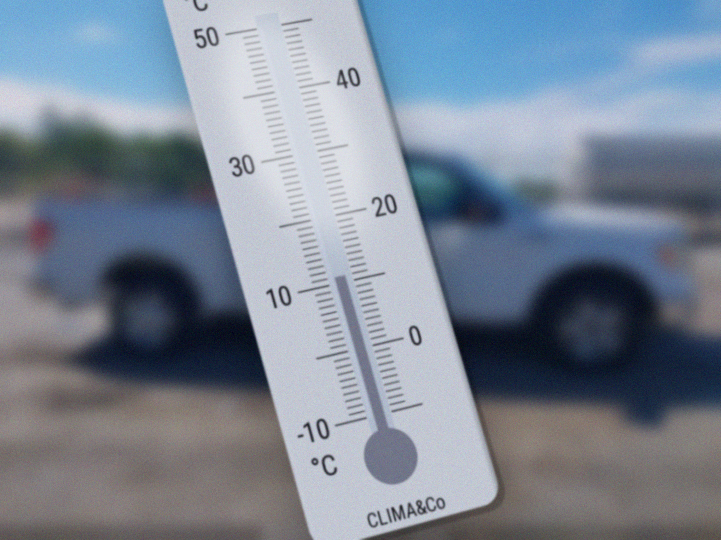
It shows 11 °C
